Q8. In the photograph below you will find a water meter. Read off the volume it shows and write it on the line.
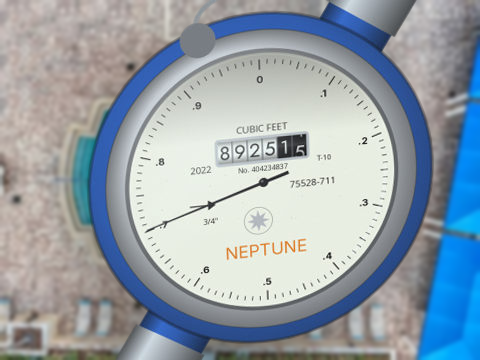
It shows 892514.70 ft³
